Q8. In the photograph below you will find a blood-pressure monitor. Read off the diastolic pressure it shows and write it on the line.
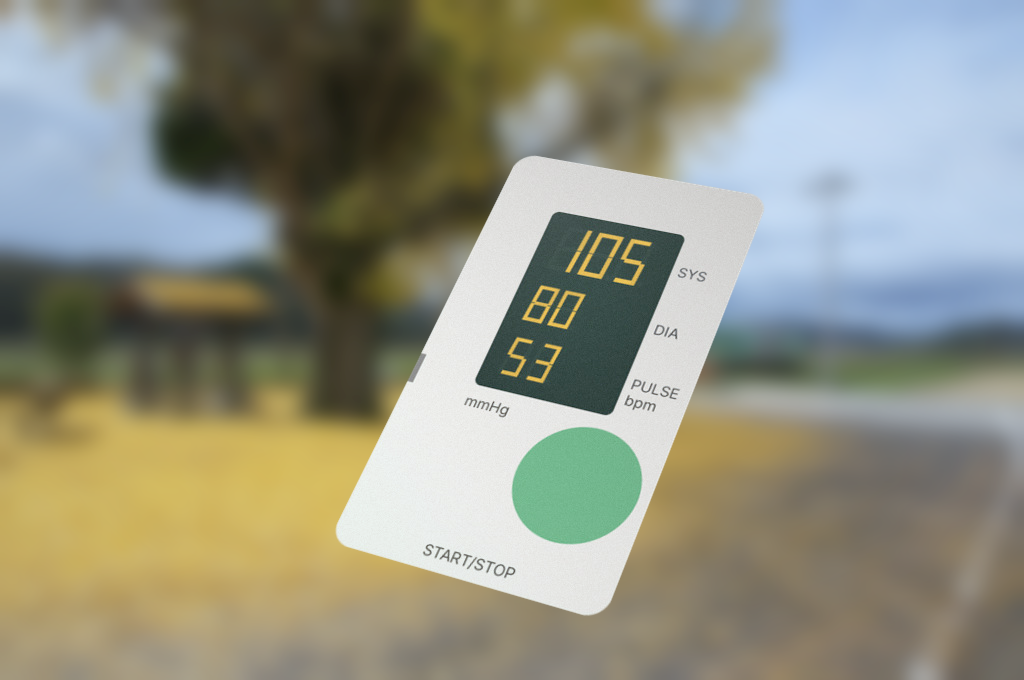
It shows 80 mmHg
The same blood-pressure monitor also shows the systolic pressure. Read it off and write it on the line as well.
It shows 105 mmHg
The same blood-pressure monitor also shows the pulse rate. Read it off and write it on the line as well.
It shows 53 bpm
